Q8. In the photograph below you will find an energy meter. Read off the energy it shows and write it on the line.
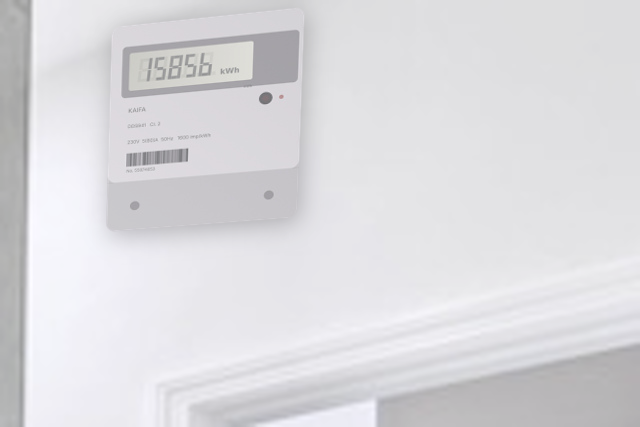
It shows 15856 kWh
